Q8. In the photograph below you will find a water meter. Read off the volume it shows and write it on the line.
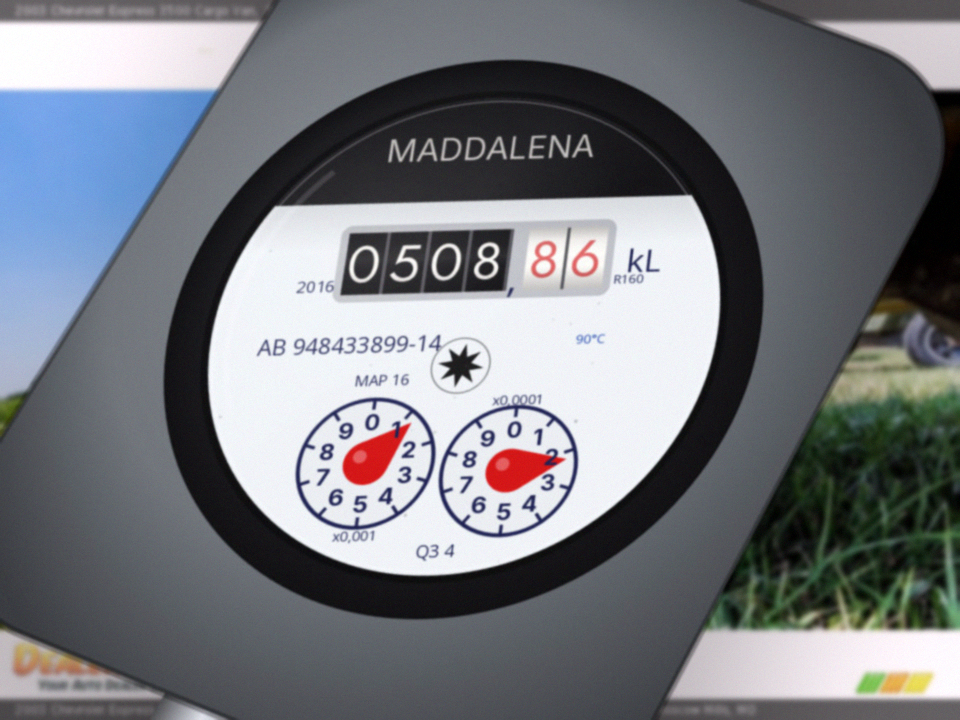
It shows 508.8612 kL
